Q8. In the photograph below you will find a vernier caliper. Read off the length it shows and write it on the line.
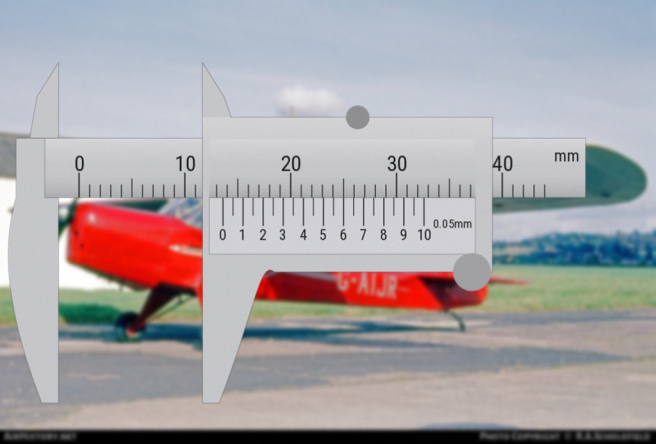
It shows 13.6 mm
